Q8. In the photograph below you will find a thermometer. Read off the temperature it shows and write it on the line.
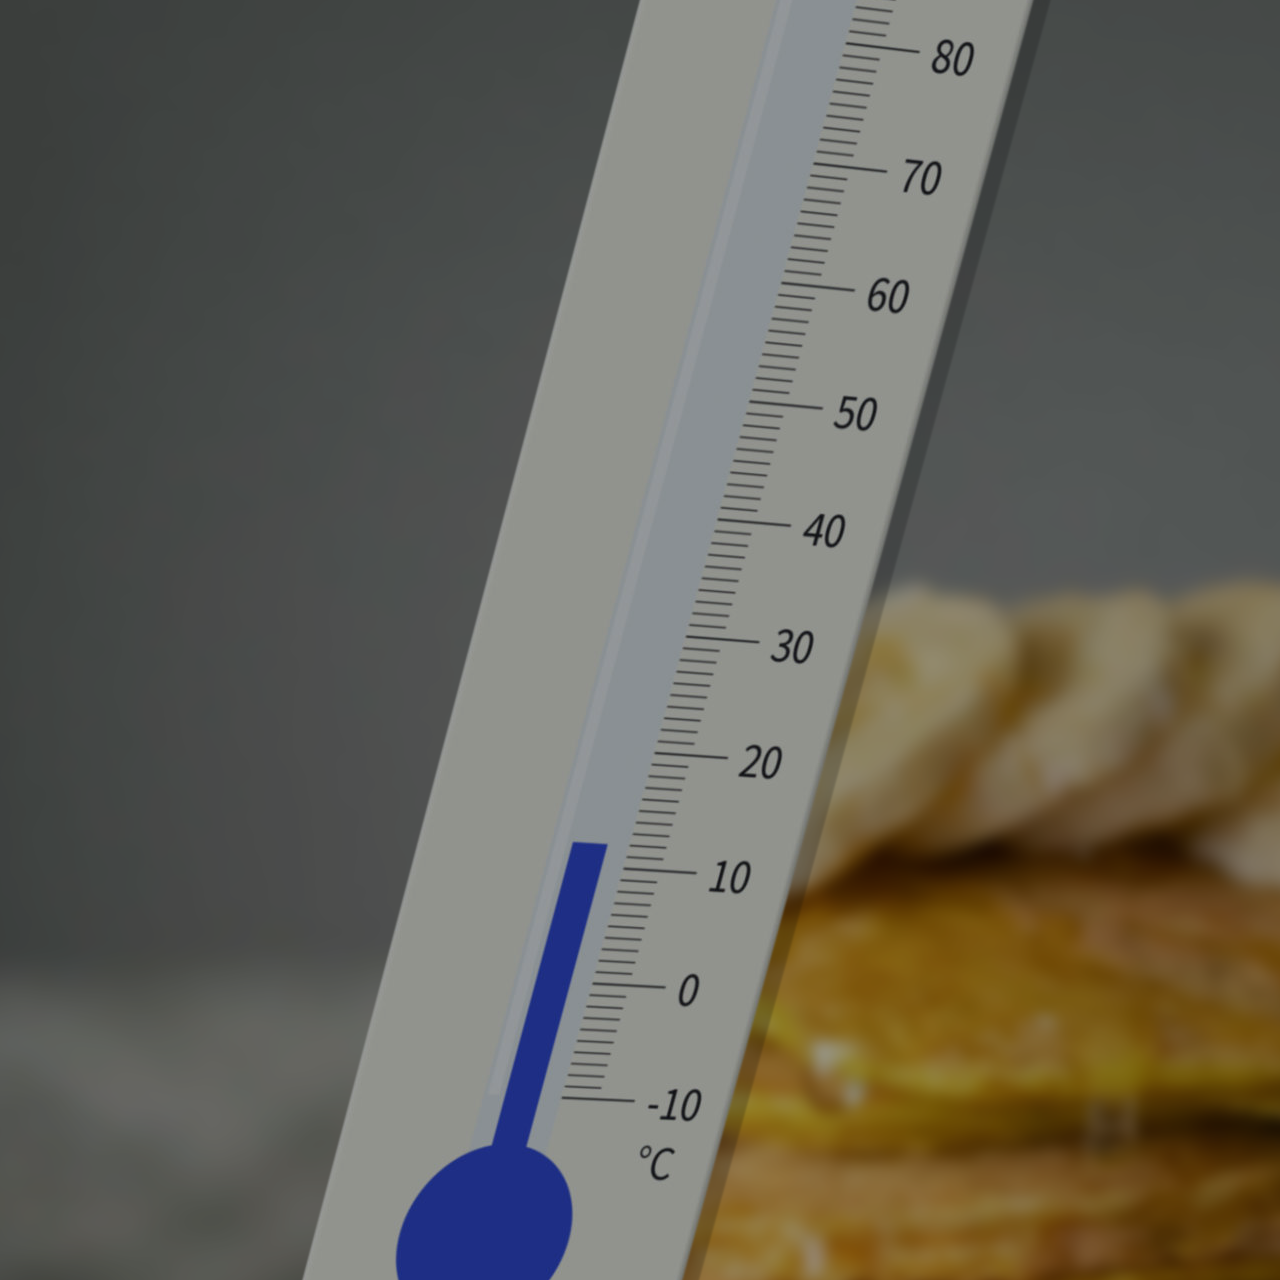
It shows 12 °C
